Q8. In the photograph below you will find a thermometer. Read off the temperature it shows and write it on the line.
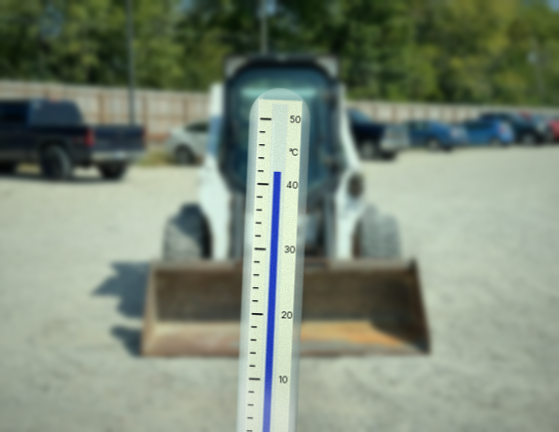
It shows 42 °C
